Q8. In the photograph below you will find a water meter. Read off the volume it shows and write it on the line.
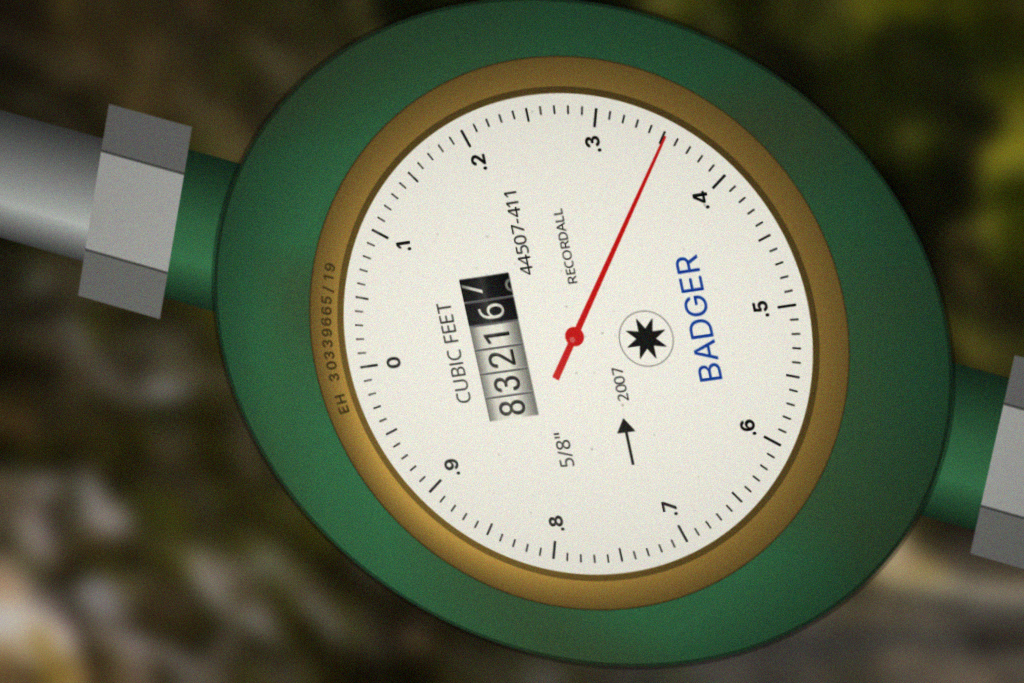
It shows 832167.35 ft³
